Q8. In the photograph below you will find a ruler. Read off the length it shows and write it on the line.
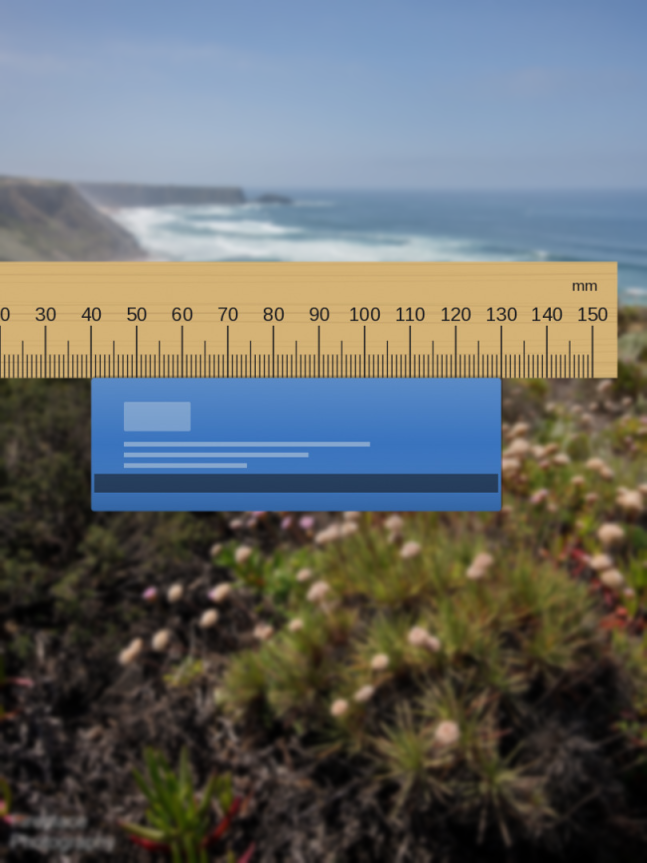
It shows 90 mm
